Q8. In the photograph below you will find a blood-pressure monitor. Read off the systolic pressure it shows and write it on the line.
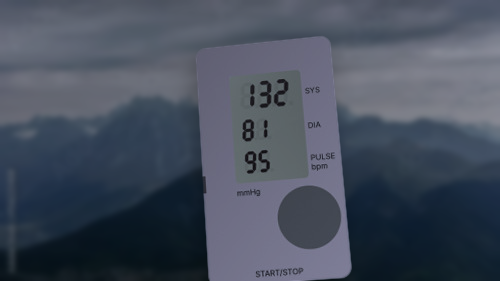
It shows 132 mmHg
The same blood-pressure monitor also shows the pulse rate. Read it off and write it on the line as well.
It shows 95 bpm
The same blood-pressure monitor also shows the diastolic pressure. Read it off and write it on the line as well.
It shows 81 mmHg
